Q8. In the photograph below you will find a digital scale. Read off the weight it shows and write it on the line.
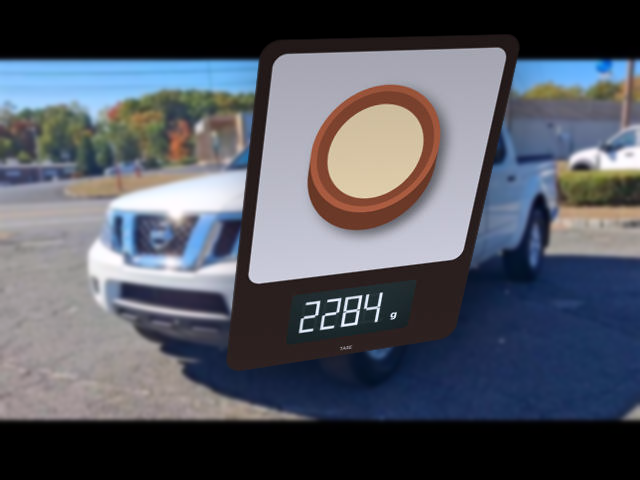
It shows 2284 g
